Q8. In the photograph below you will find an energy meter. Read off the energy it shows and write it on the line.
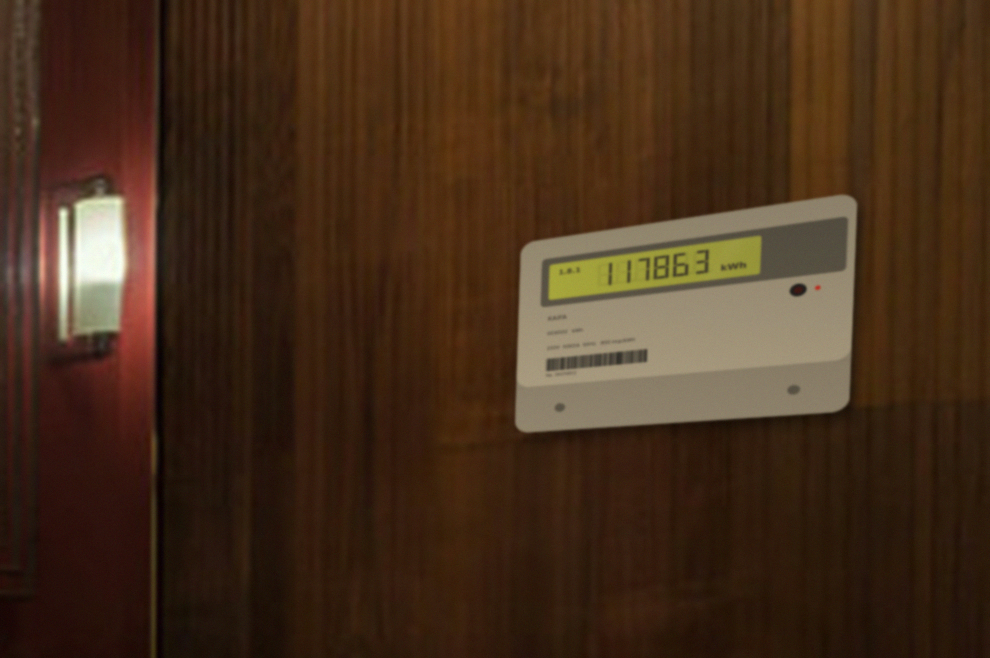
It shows 117863 kWh
